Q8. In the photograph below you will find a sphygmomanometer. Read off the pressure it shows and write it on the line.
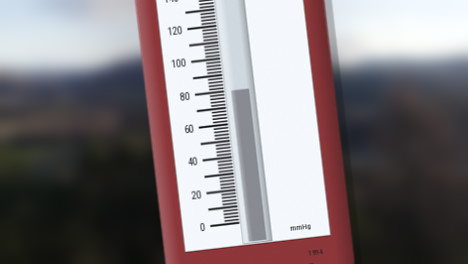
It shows 80 mmHg
